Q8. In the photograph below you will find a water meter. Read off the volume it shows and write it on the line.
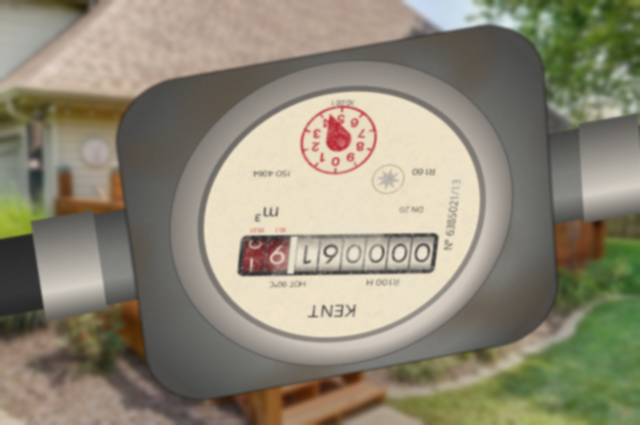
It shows 61.914 m³
